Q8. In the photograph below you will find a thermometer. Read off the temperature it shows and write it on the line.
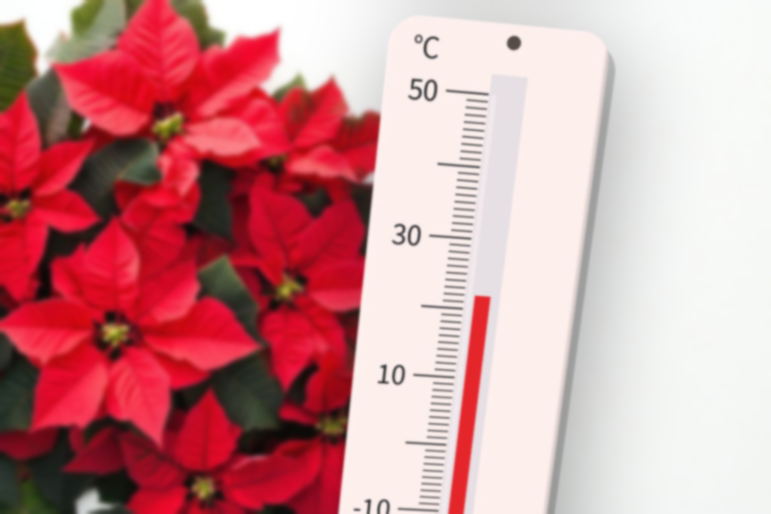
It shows 22 °C
